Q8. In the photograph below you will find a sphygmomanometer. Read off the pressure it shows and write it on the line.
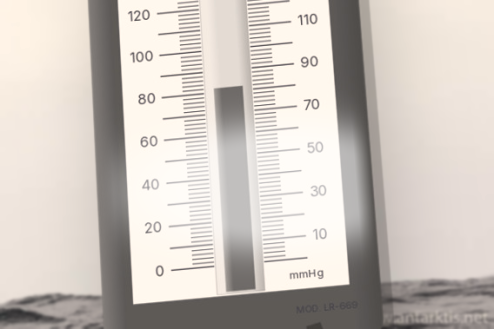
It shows 82 mmHg
